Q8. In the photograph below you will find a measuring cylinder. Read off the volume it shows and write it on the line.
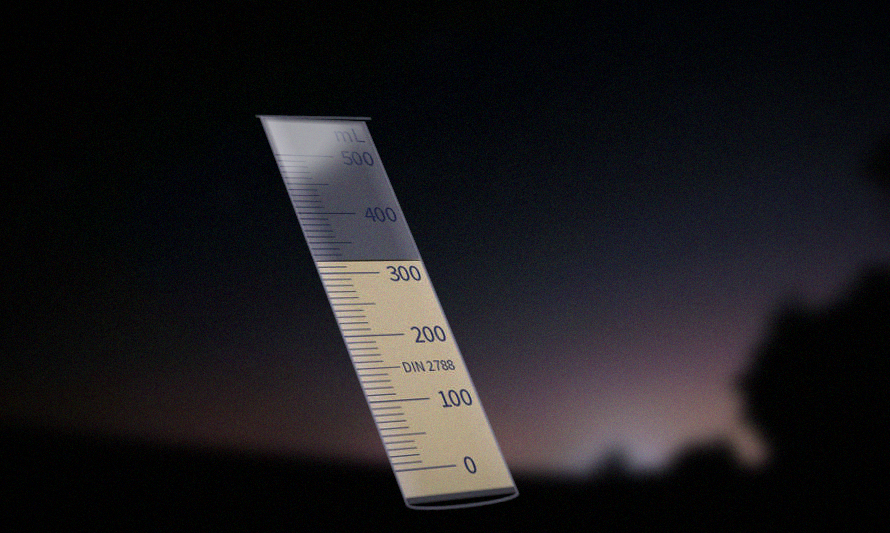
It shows 320 mL
